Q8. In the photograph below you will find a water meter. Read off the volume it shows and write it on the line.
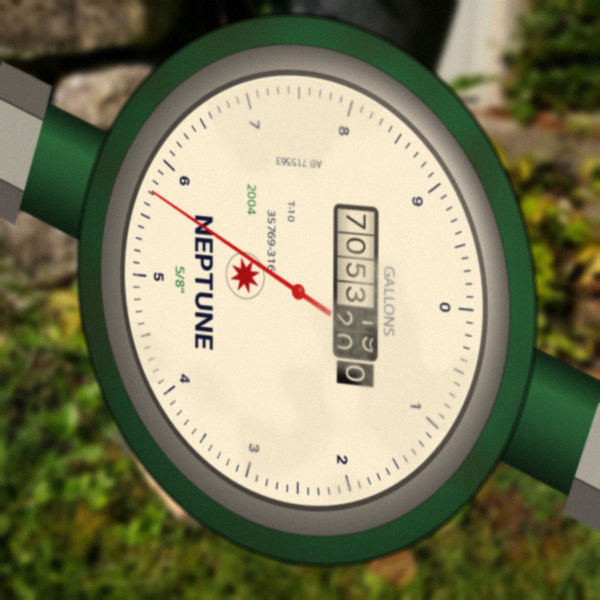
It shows 7053195.7 gal
